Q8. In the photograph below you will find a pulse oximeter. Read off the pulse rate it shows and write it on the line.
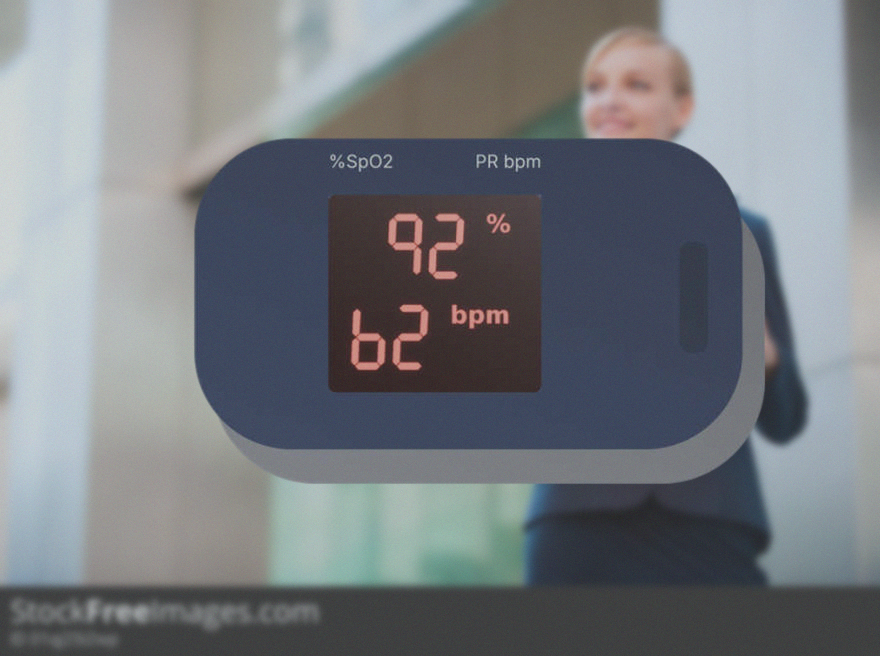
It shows 62 bpm
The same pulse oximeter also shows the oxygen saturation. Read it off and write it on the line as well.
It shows 92 %
